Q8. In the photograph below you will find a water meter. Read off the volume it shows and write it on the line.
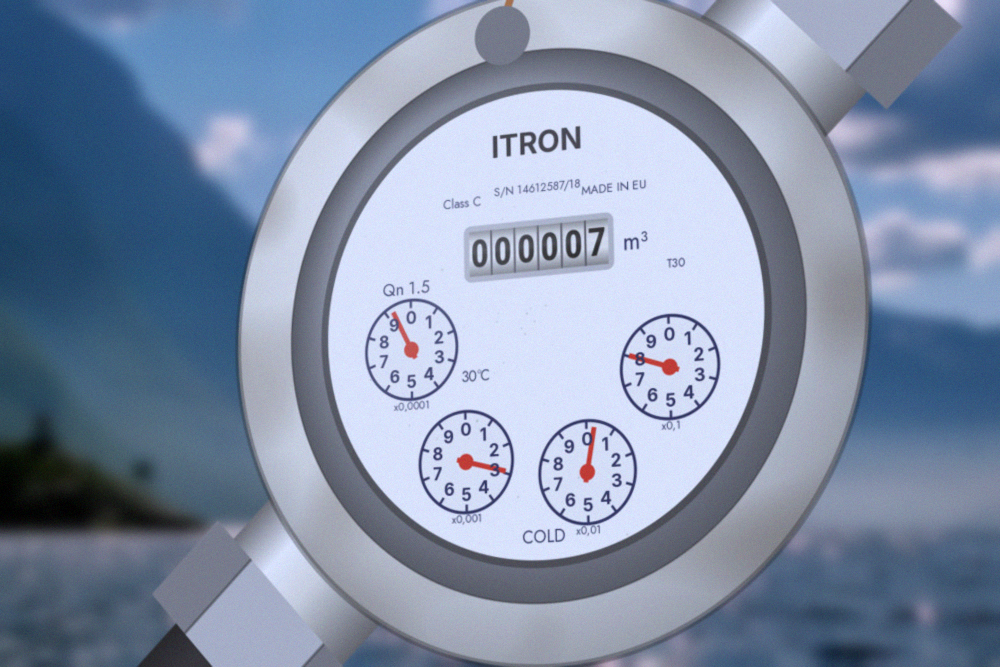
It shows 7.8029 m³
